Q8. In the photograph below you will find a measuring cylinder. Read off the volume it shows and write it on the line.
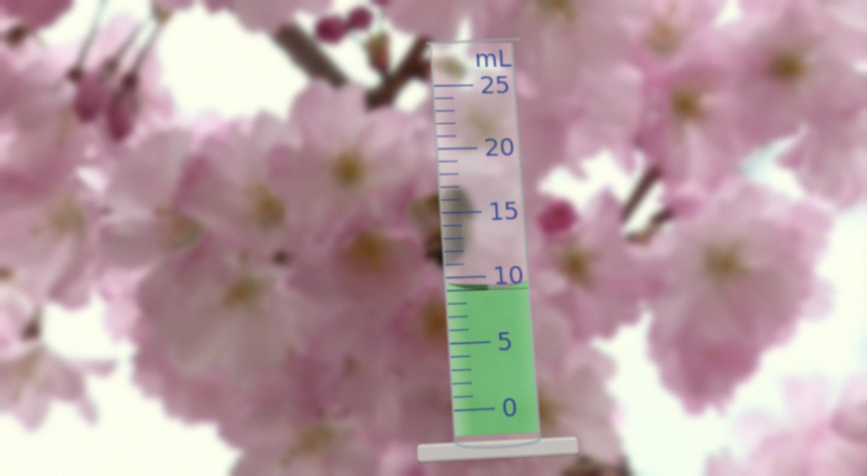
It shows 9 mL
